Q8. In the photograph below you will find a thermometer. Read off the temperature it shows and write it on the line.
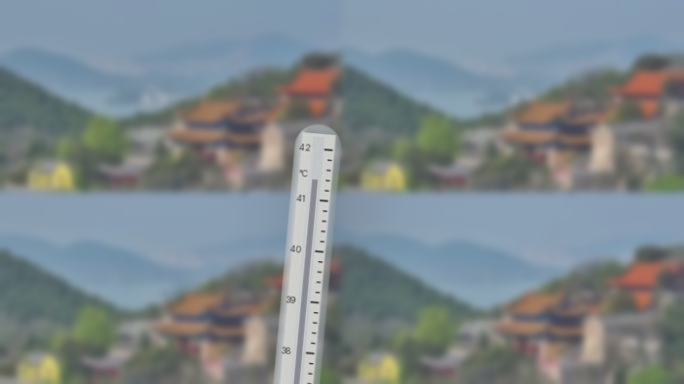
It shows 41.4 °C
